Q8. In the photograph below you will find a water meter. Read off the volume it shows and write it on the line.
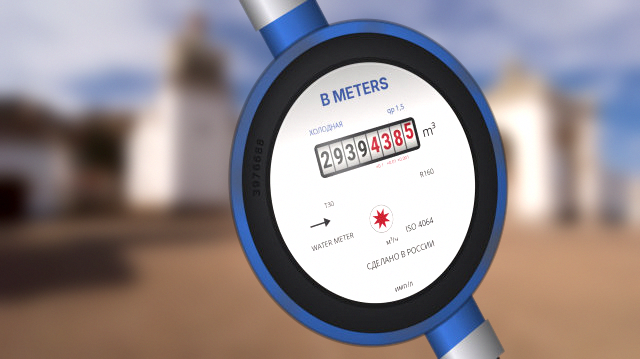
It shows 2939.4385 m³
